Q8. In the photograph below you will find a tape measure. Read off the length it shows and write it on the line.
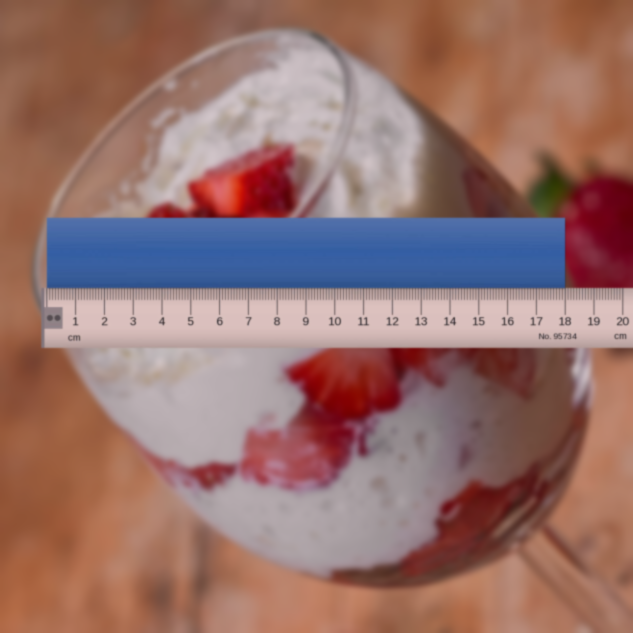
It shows 18 cm
